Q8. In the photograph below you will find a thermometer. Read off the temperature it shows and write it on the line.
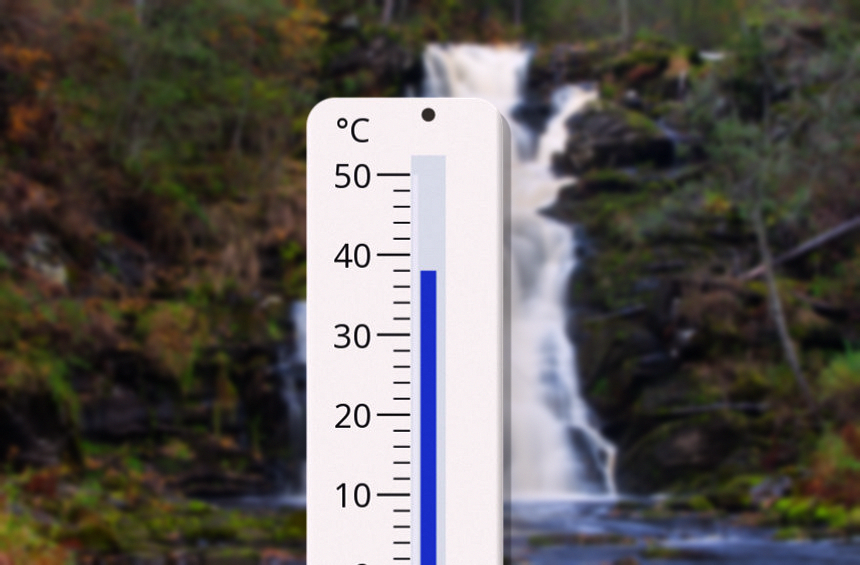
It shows 38 °C
